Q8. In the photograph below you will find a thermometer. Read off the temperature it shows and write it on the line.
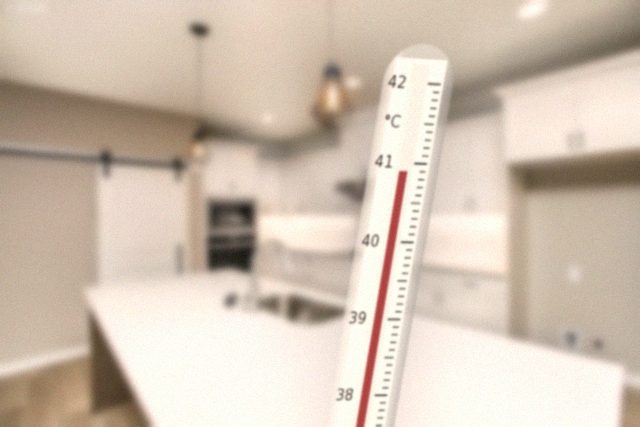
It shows 40.9 °C
